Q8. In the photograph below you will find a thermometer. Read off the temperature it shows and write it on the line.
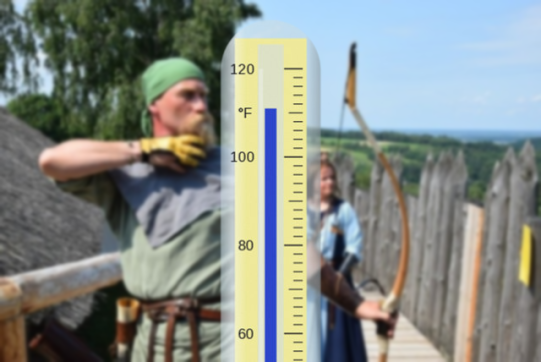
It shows 111 °F
